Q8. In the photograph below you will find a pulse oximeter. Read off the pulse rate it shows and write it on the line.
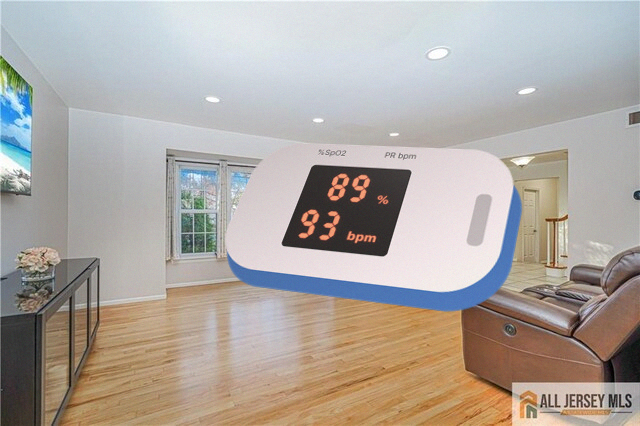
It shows 93 bpm
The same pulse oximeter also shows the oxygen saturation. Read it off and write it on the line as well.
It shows 89 %
